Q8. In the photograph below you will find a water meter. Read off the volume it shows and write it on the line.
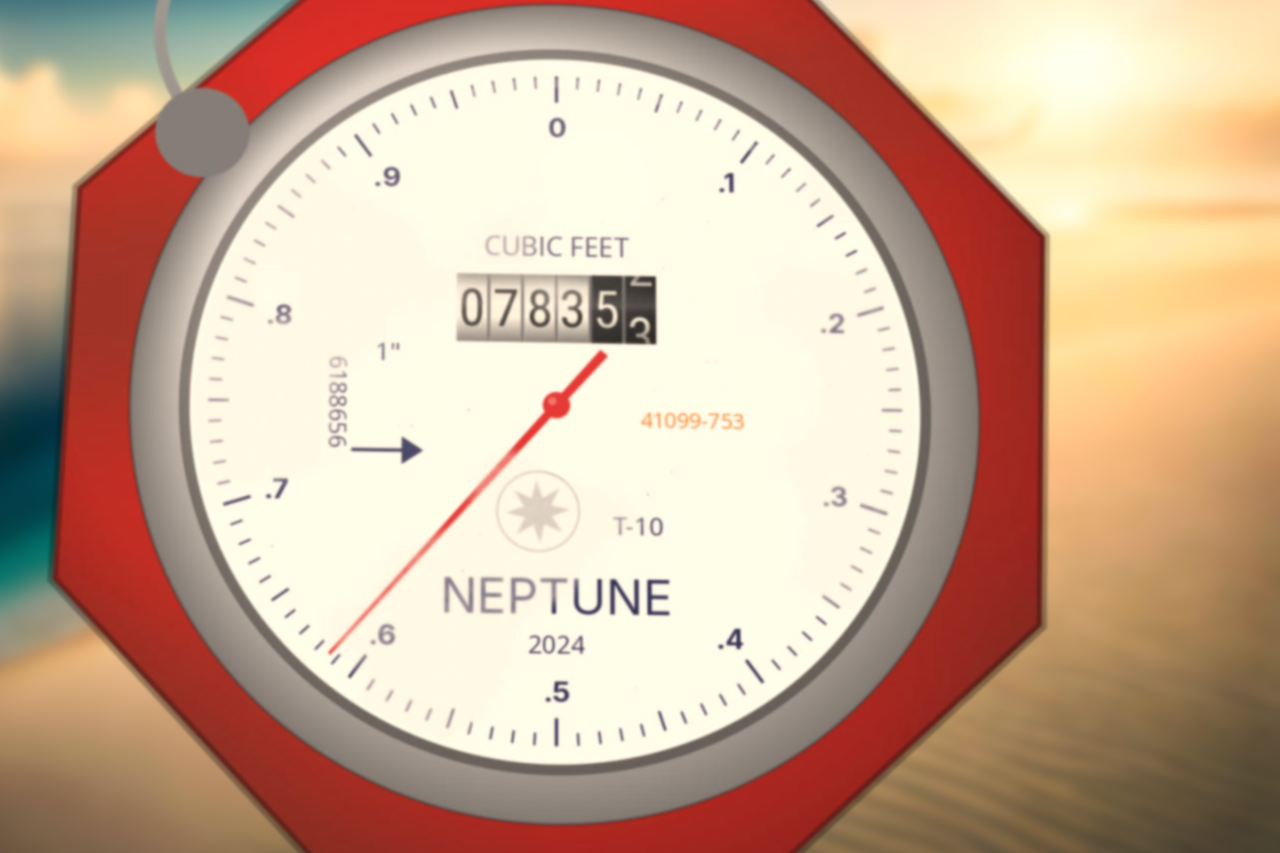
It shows 78352.61 ft³
